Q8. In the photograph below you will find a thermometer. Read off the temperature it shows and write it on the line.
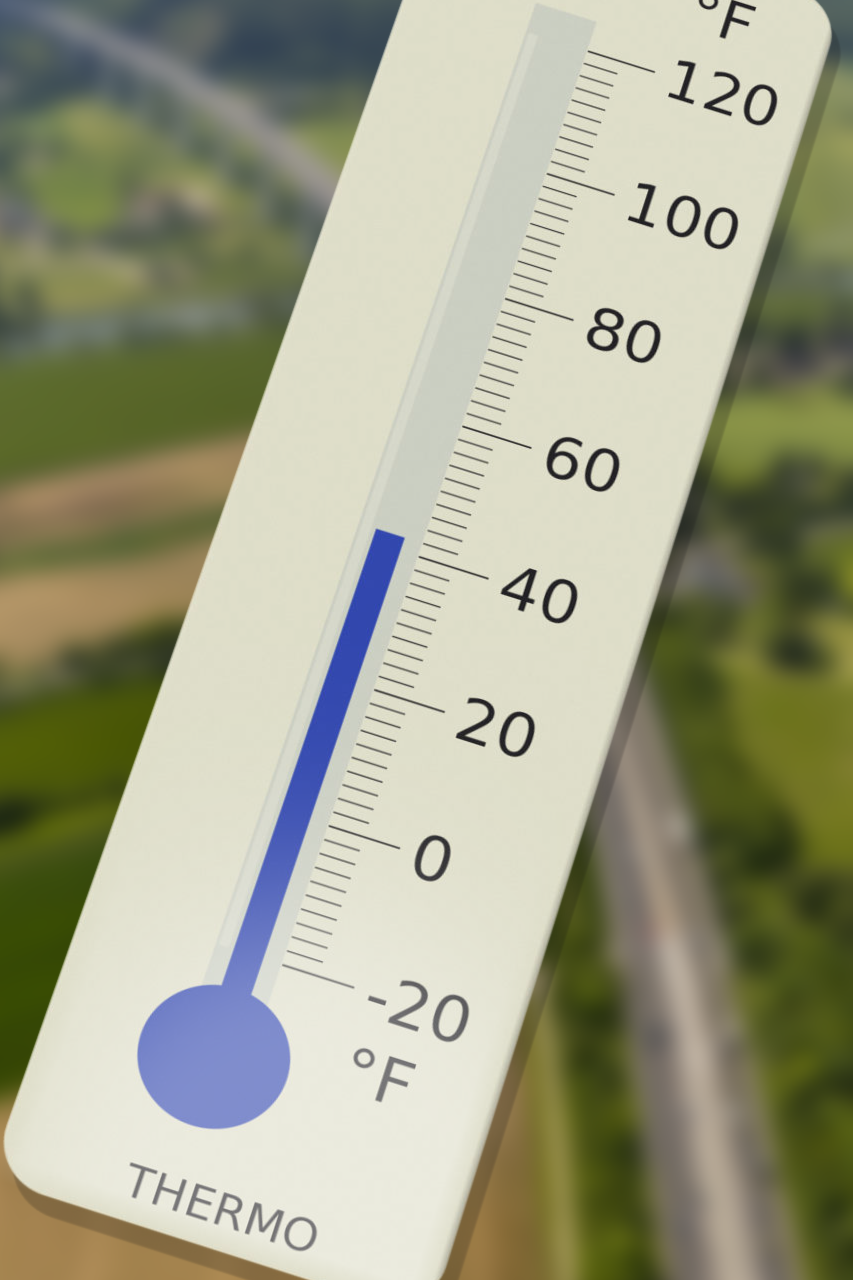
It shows 42 °F
